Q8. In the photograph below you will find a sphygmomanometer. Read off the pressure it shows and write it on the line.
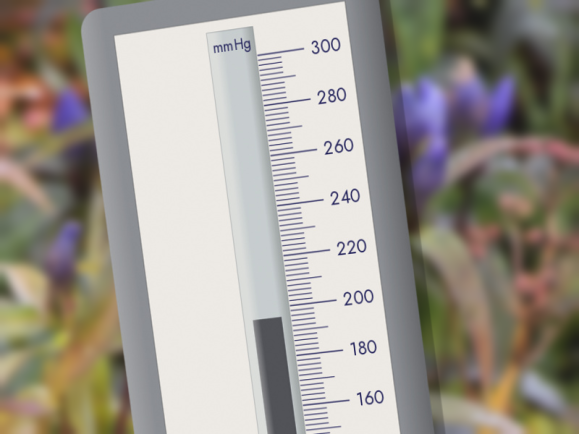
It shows 196 mmHg
